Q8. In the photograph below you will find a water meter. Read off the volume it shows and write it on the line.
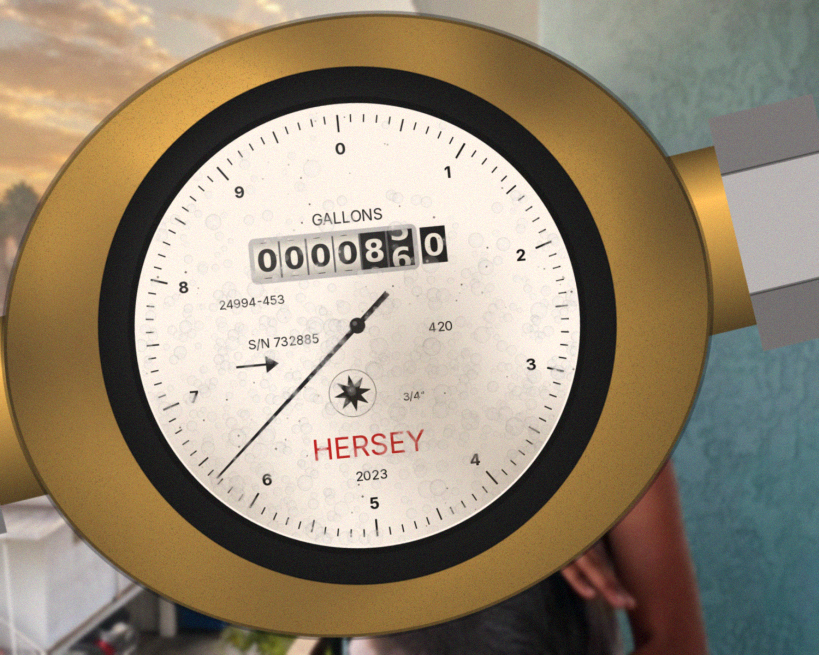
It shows 856.3 gal
